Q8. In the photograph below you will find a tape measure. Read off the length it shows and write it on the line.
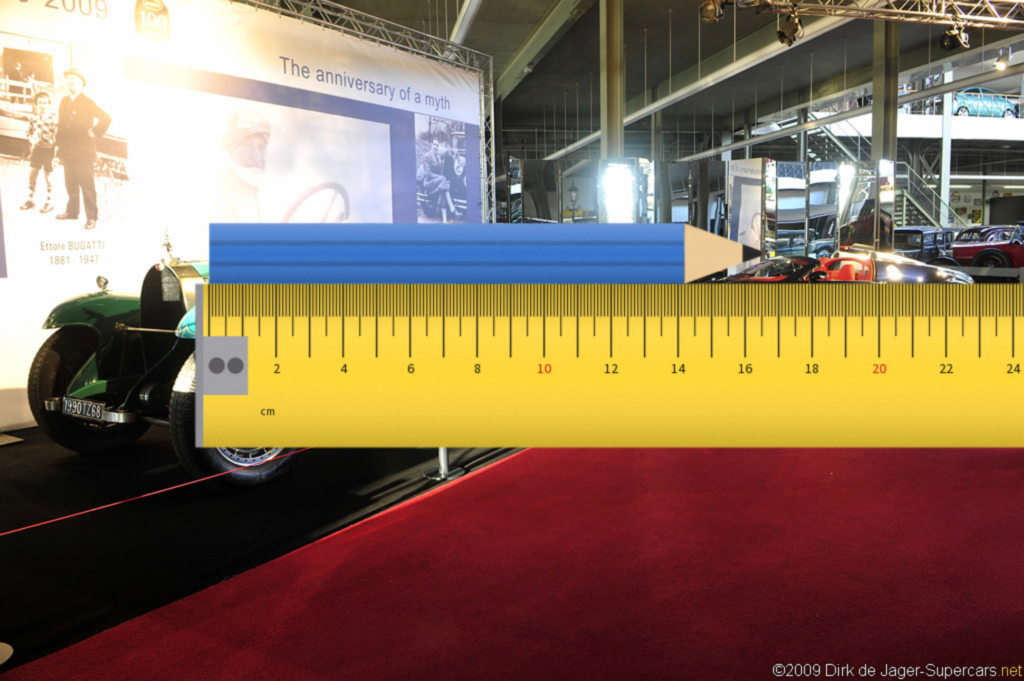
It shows 16.5 cm
